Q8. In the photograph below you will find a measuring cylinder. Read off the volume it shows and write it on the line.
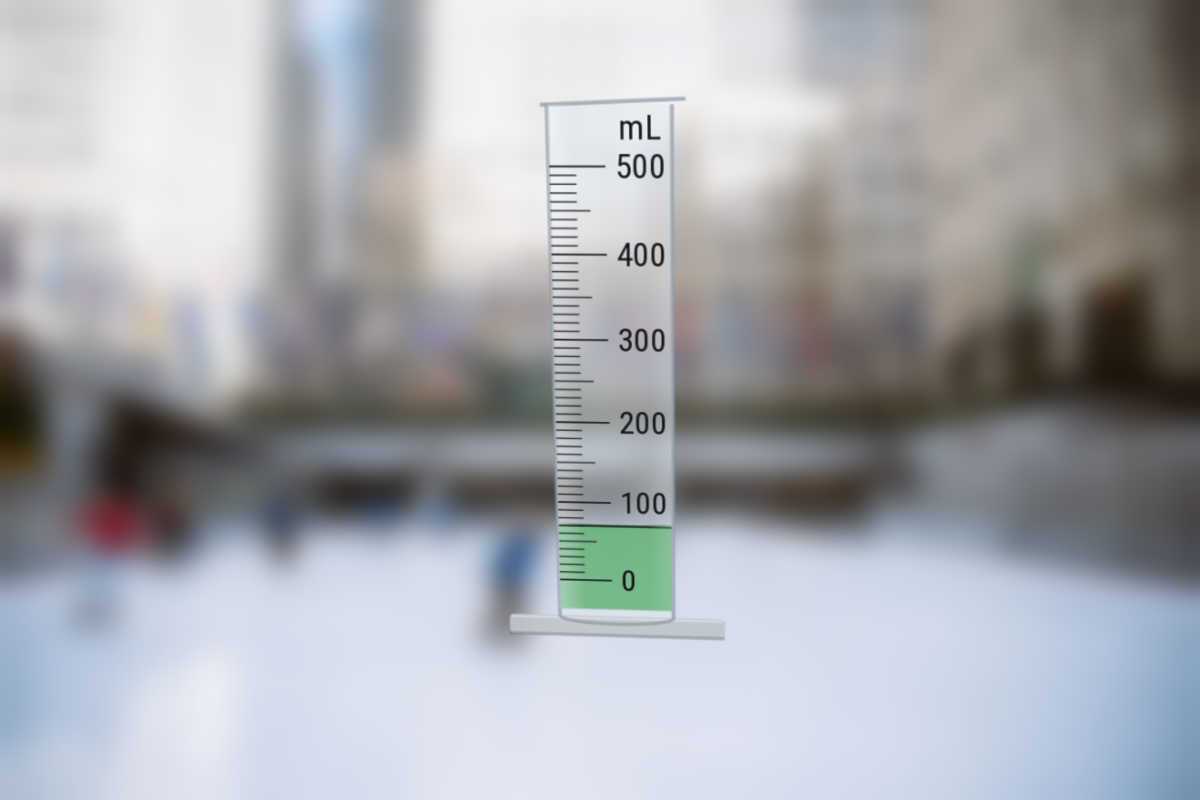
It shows 70 mL
